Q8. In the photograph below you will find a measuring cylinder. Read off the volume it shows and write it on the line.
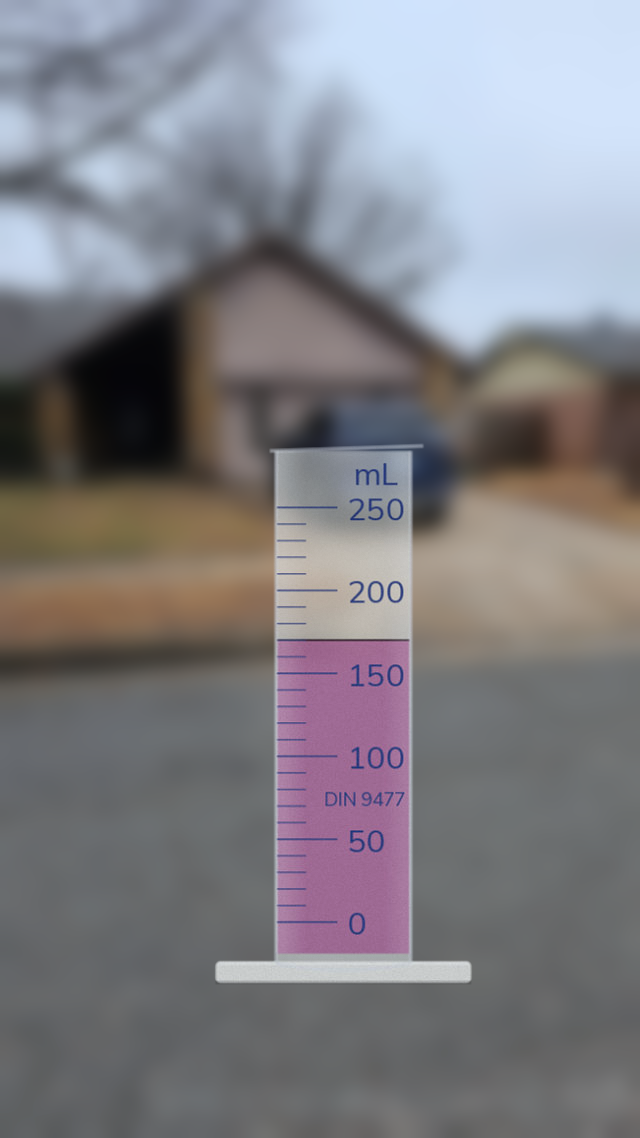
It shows 170 mL
